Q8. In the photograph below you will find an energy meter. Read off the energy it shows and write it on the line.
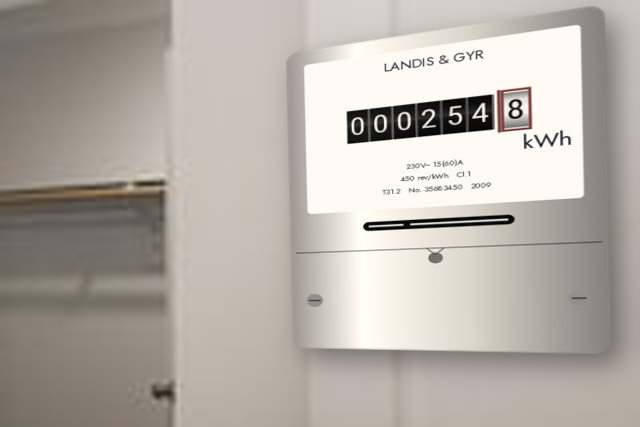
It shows 254.8 kWh
